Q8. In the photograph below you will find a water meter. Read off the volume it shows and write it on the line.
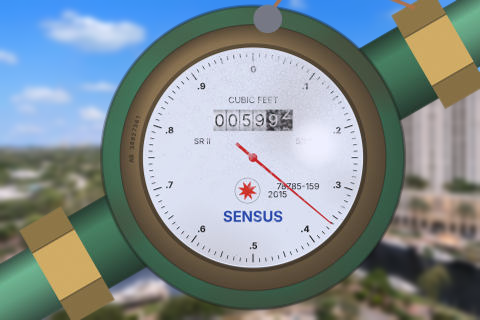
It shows 5992.36 ft³
